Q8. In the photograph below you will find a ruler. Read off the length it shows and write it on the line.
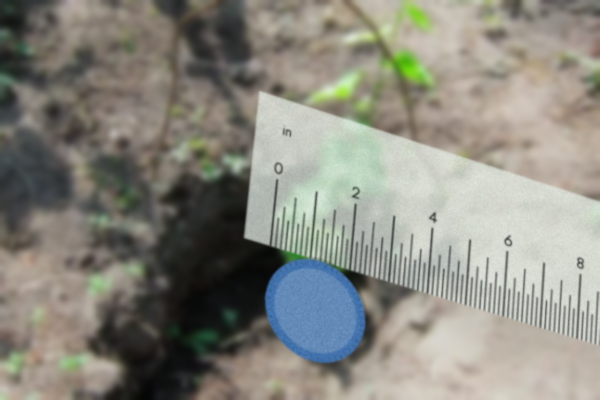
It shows 2.5 in
